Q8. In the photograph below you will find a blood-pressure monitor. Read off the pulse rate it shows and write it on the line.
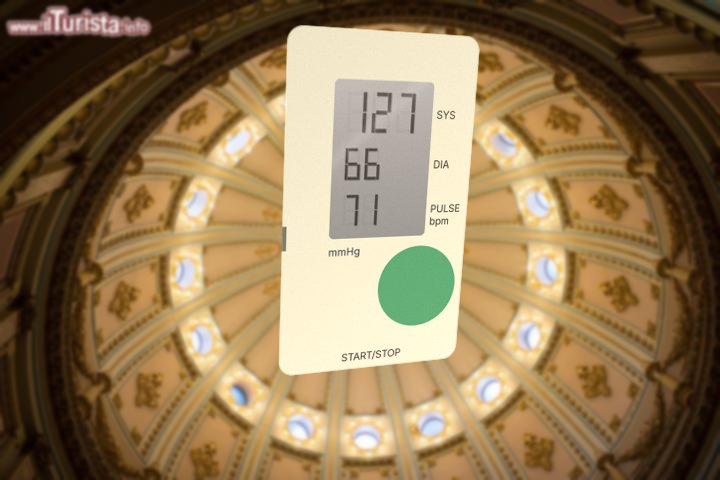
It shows 71 bpm
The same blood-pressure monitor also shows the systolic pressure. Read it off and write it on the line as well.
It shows 127 mmHg
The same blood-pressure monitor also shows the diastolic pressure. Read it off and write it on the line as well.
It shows 66 mmHg
